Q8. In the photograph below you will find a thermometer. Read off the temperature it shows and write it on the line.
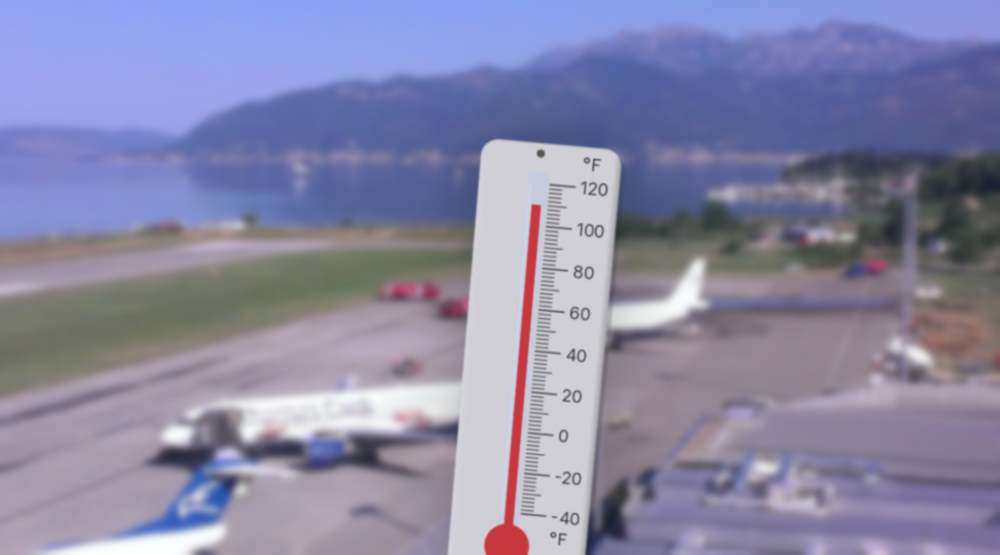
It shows 110 °F
